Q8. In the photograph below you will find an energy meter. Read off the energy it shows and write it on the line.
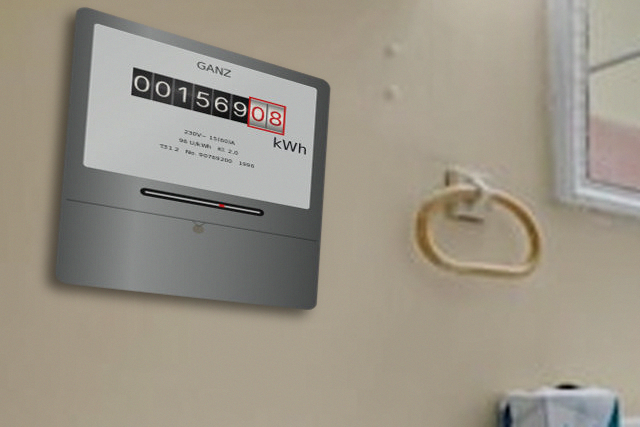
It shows 1569.08 kWh
